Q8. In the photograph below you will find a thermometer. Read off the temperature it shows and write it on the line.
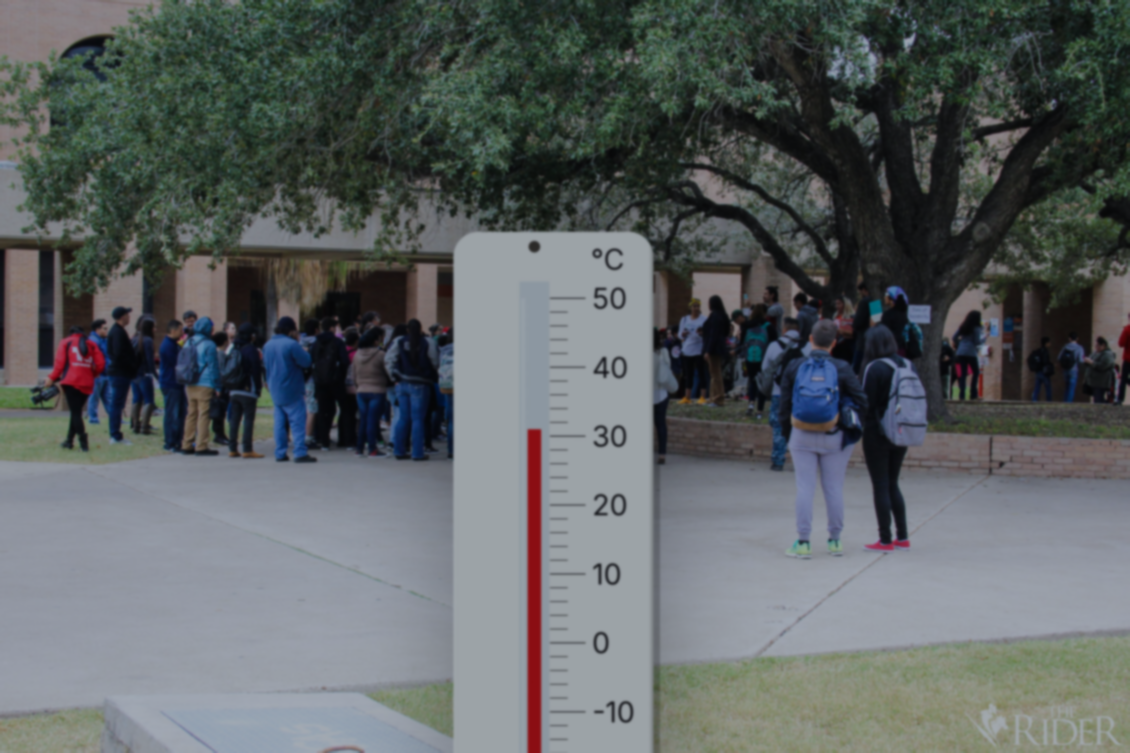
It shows 31 °C
